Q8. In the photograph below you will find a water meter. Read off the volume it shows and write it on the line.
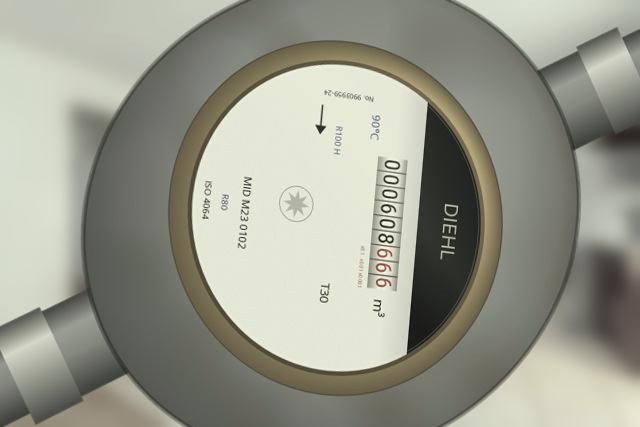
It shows 608.666 m³
